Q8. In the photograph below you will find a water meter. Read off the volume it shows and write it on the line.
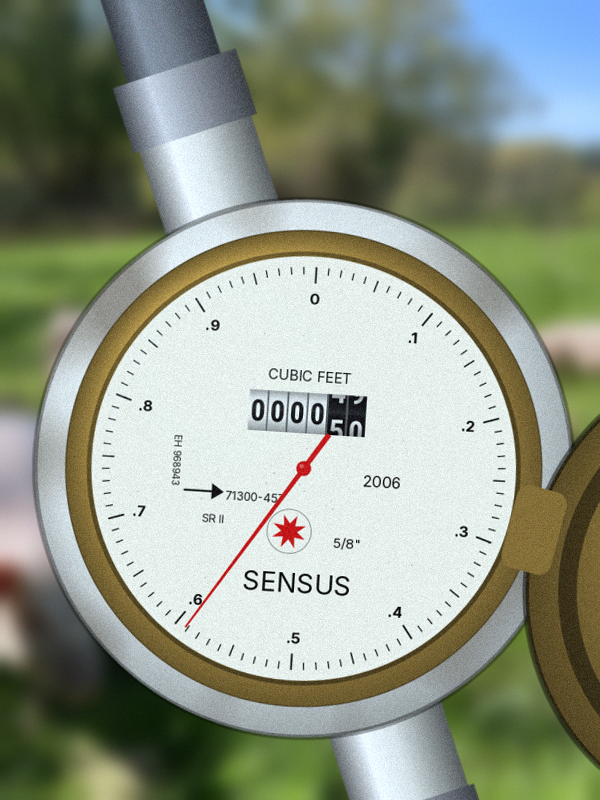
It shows 49.59 ft³
